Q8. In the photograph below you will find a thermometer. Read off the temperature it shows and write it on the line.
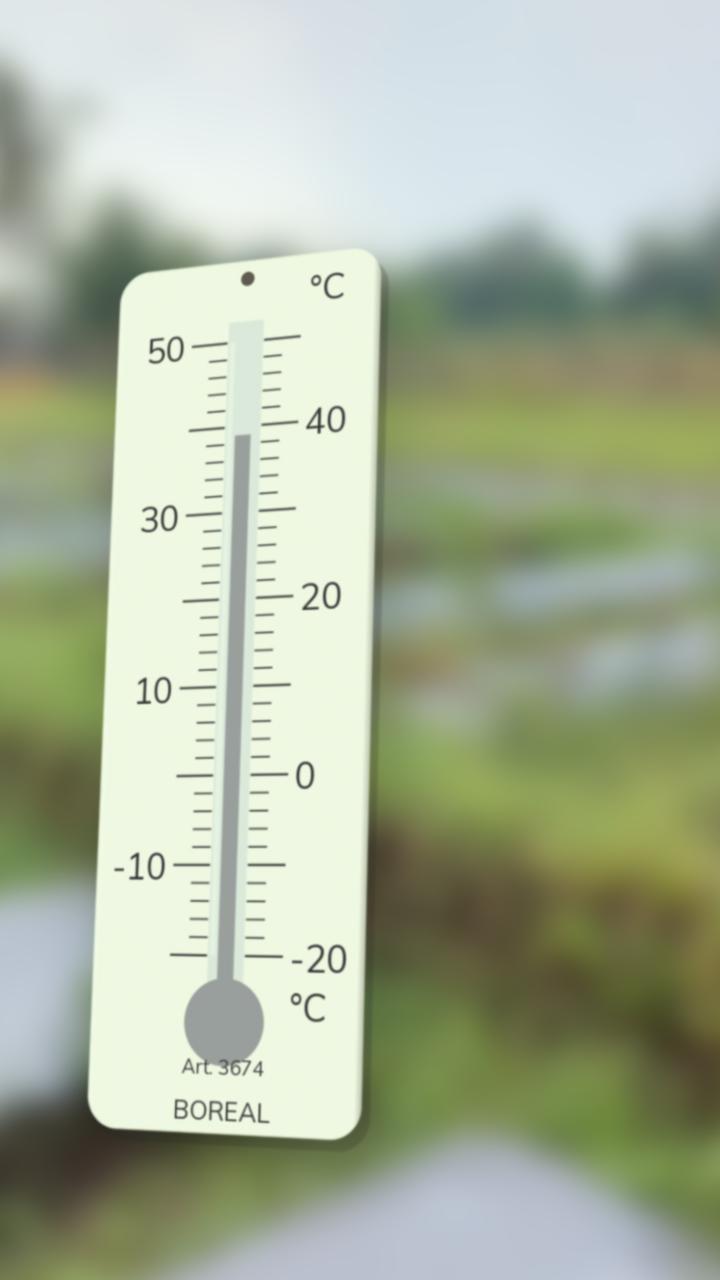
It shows 39 °C
